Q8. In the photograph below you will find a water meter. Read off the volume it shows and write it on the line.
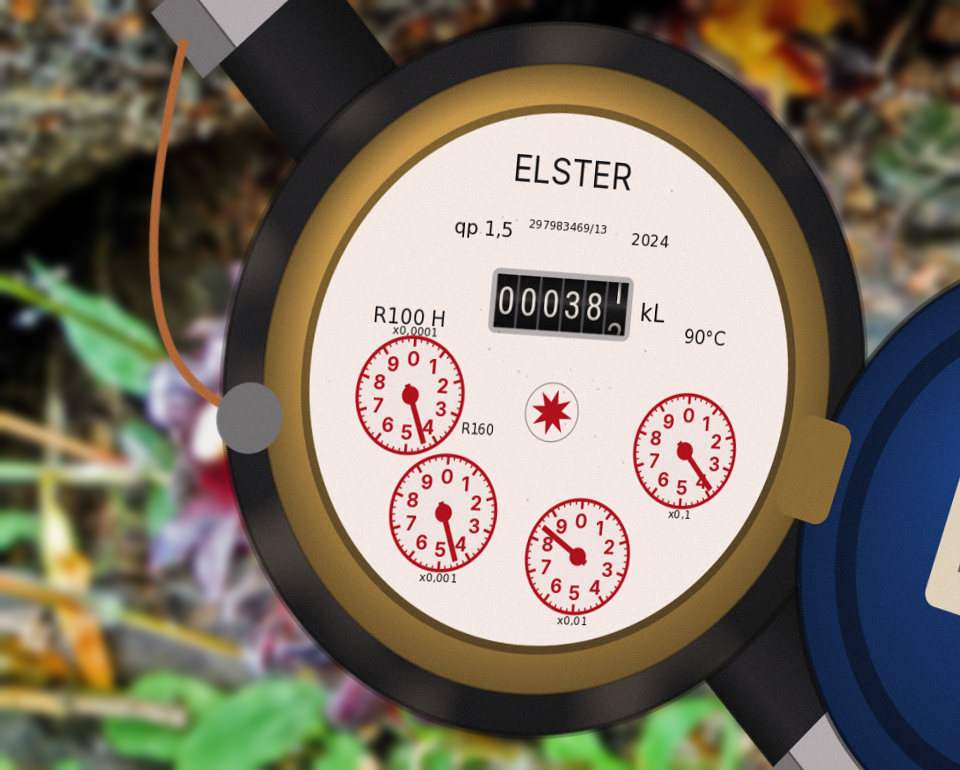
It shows 381.3844 kL
